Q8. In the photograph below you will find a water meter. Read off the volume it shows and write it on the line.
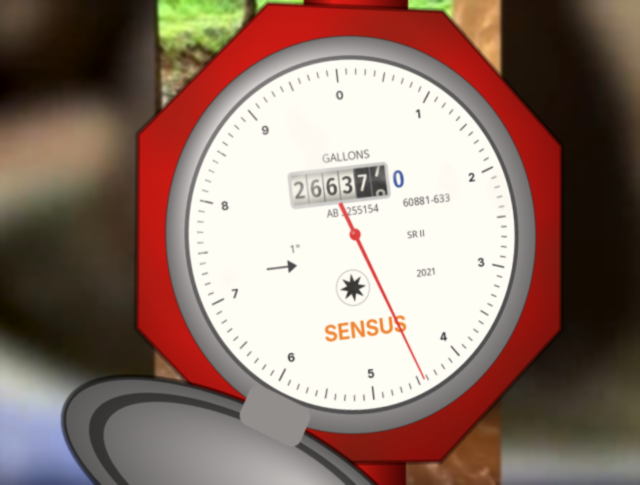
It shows 2663774.4 gal
